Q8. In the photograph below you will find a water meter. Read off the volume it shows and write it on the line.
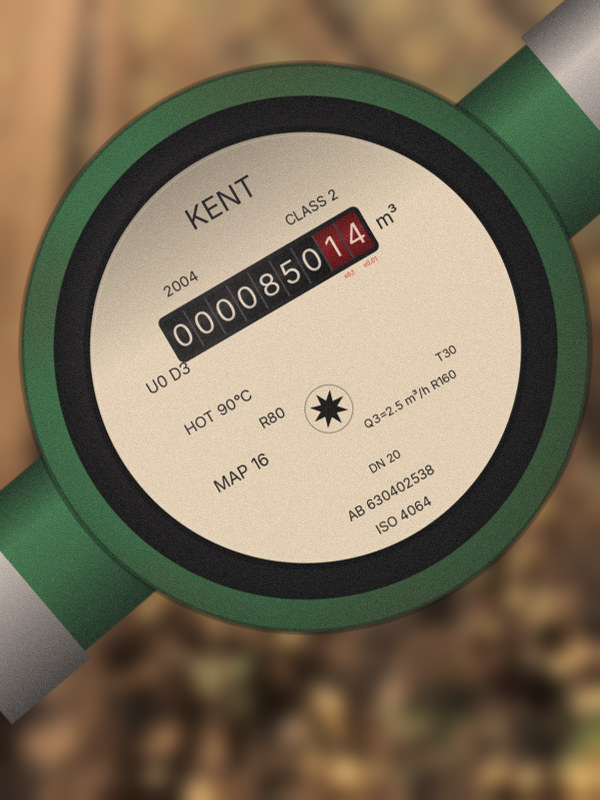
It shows 850.14 m³
